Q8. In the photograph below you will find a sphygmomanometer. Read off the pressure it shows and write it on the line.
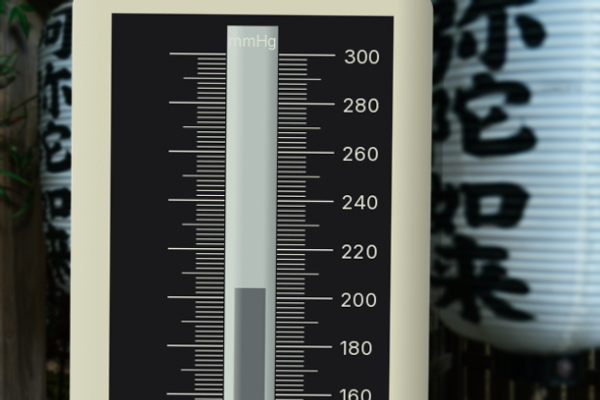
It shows 204 mmHg
